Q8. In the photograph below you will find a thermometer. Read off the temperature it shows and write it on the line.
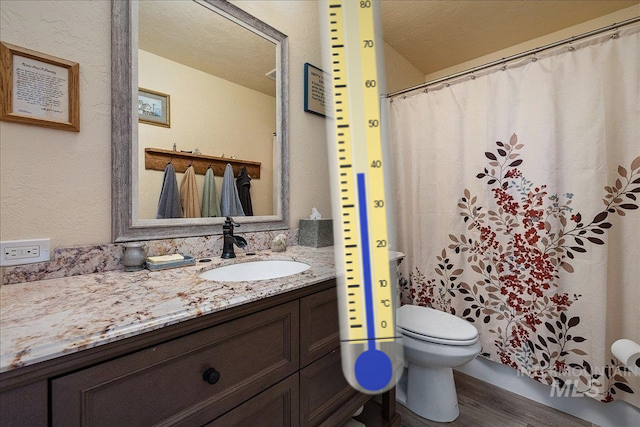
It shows 38 °C
